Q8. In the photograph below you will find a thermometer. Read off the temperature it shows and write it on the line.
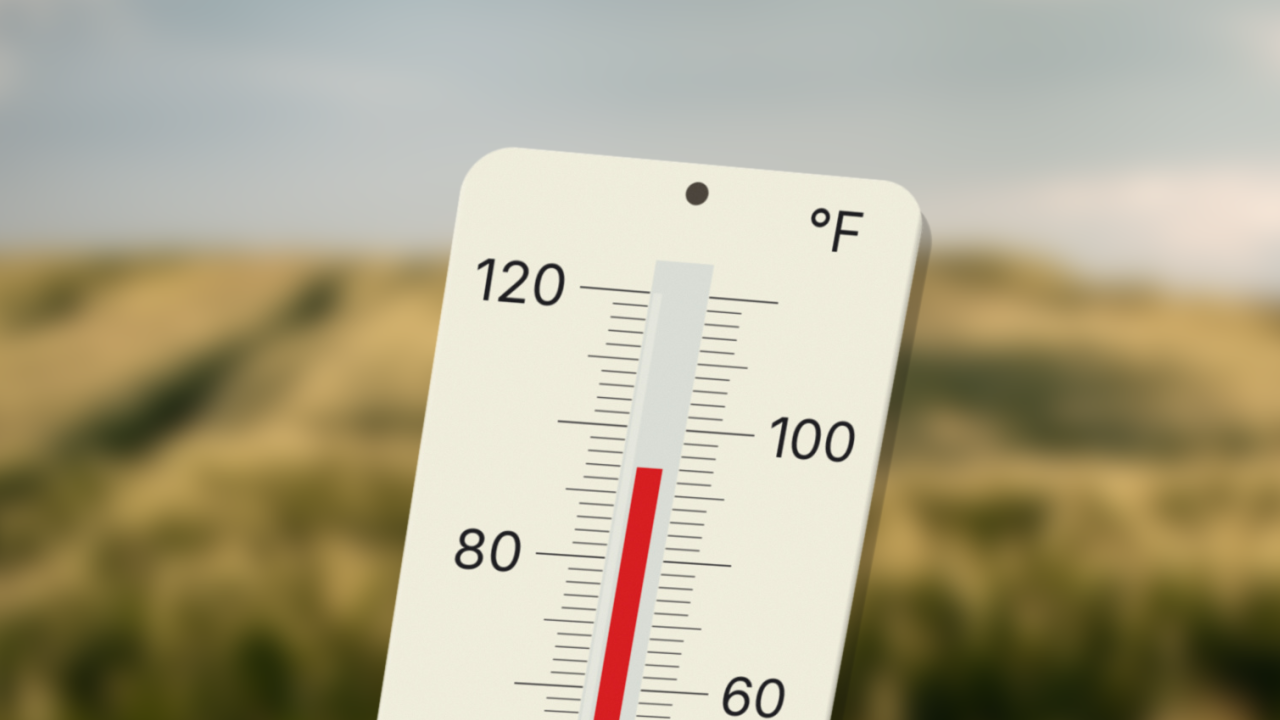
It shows 94 °F
